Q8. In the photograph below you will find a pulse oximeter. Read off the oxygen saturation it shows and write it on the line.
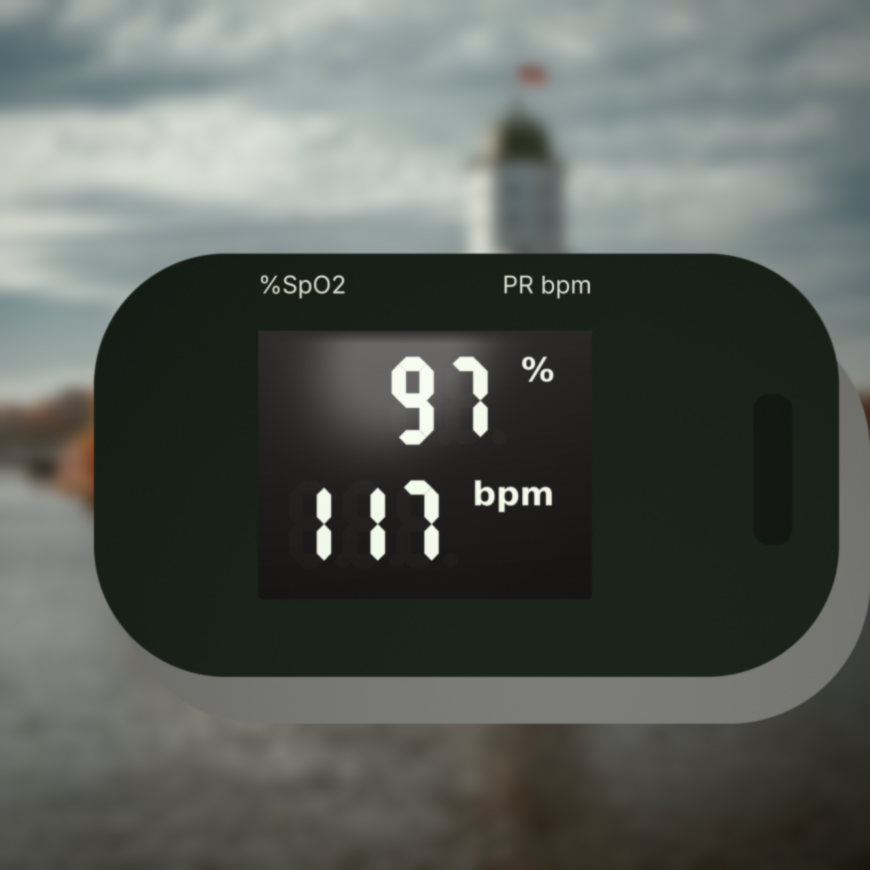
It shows 97 %
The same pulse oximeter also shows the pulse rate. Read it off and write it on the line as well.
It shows 117 bpm
